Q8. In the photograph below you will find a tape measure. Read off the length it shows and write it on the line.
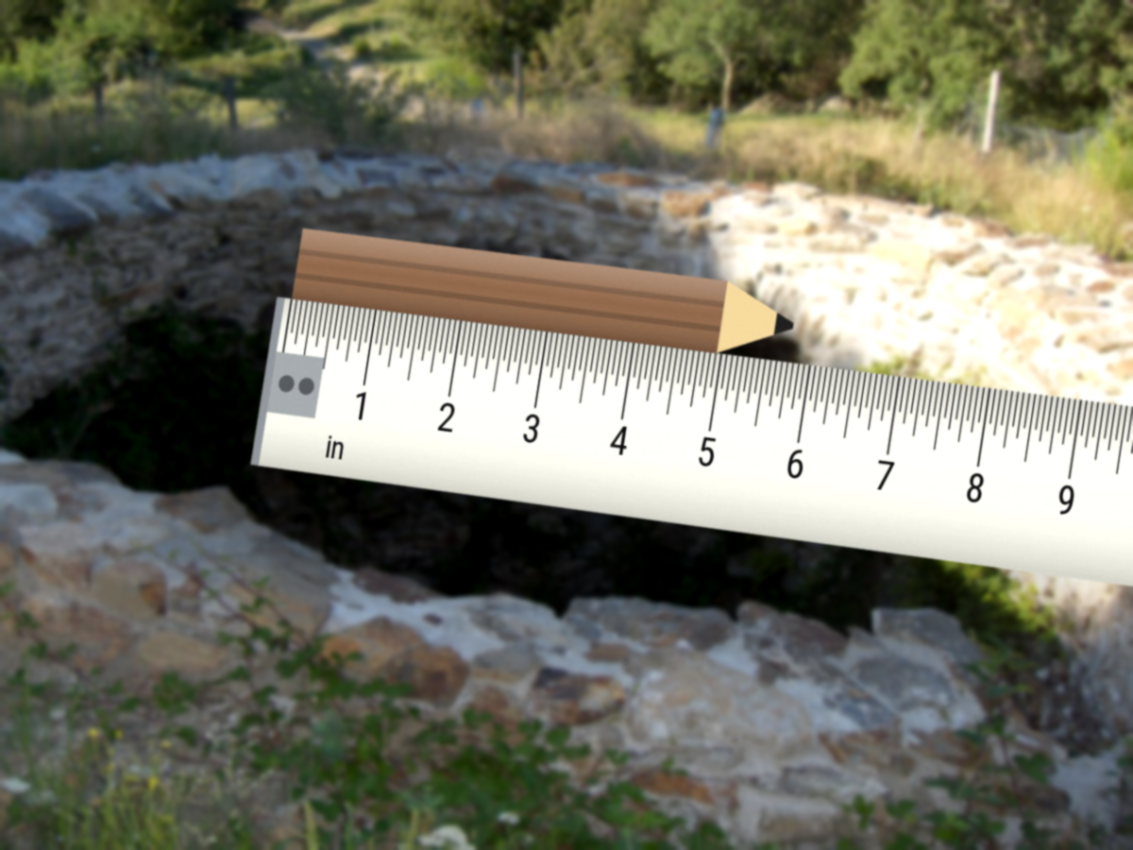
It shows 5.75 in
